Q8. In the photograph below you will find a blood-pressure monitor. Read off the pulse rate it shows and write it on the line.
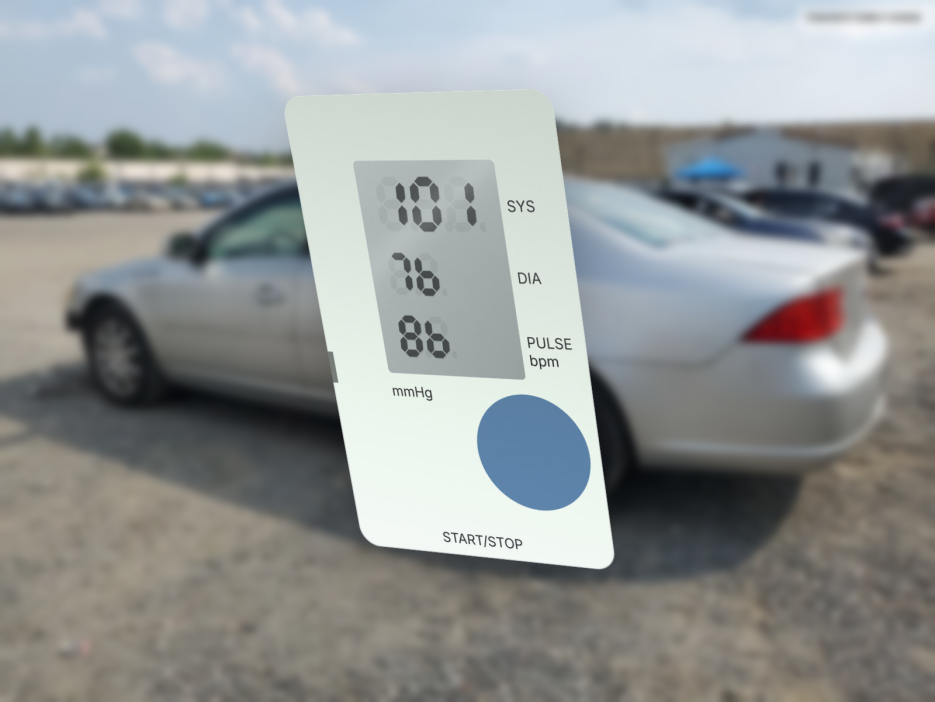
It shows 86 bpm
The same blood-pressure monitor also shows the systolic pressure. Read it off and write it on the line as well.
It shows 101 mmHg
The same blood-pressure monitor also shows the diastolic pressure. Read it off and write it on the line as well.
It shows 76 mmHg
